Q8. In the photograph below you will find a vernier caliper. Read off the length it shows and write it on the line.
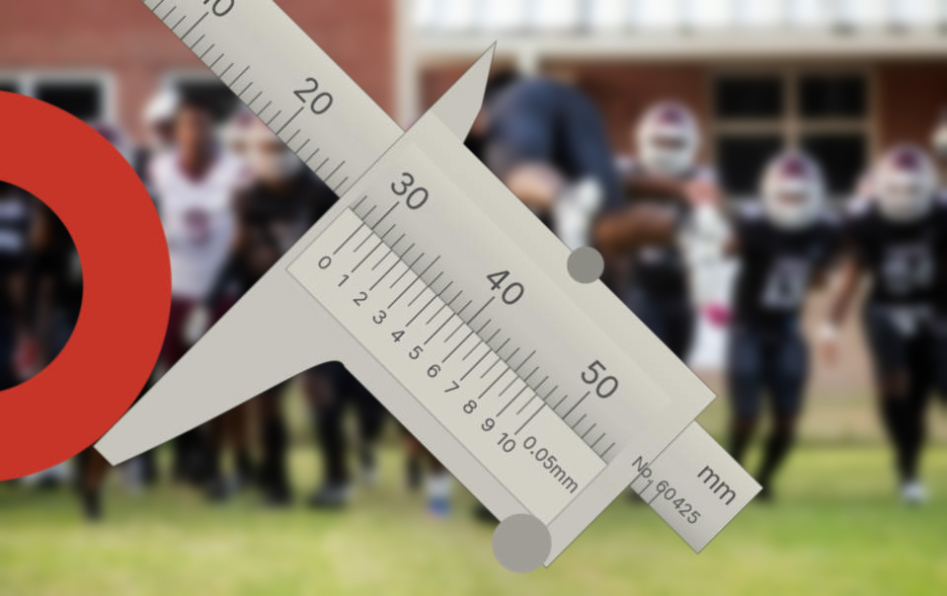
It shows 29.3 mm
